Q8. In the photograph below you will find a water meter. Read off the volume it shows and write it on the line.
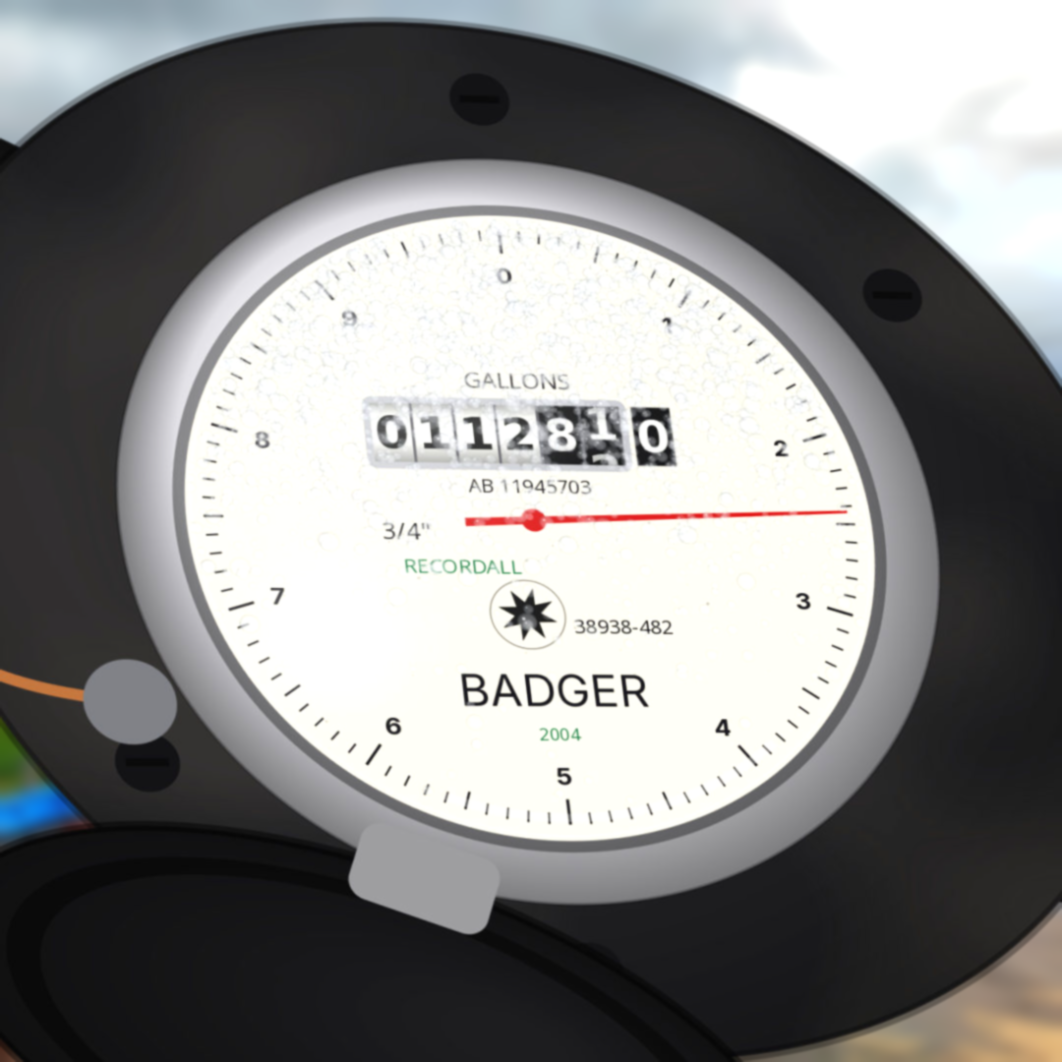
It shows 112812.4 gal
